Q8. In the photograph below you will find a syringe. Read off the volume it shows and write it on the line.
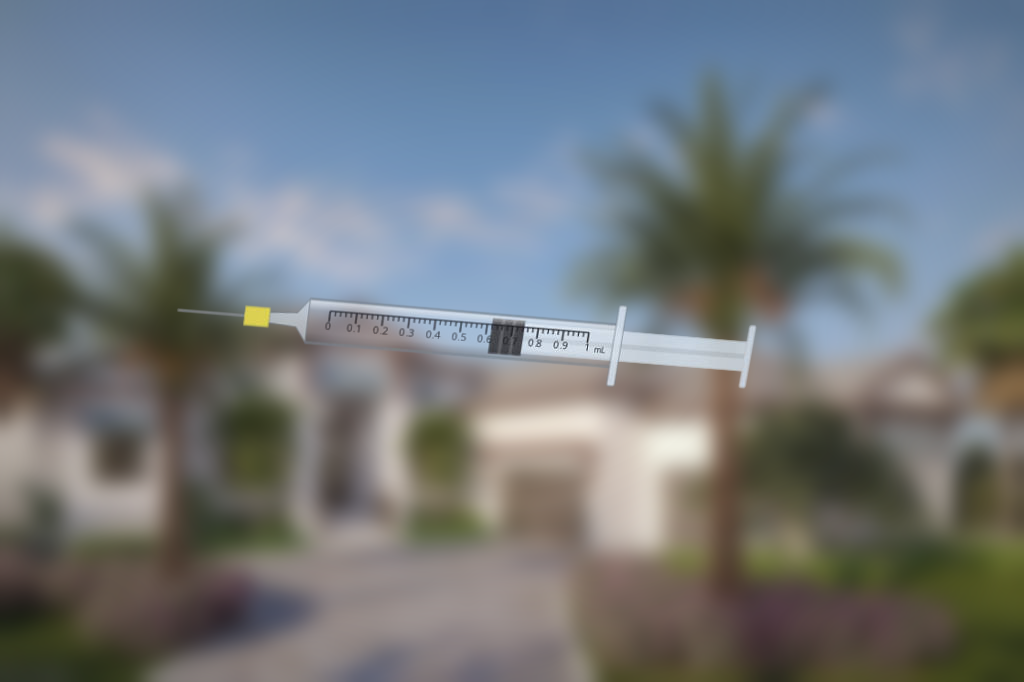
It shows 0.62 mL
